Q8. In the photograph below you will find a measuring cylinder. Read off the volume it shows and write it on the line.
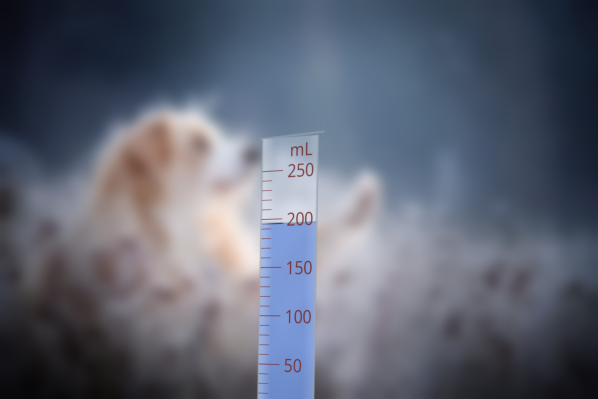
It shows 195 mL
